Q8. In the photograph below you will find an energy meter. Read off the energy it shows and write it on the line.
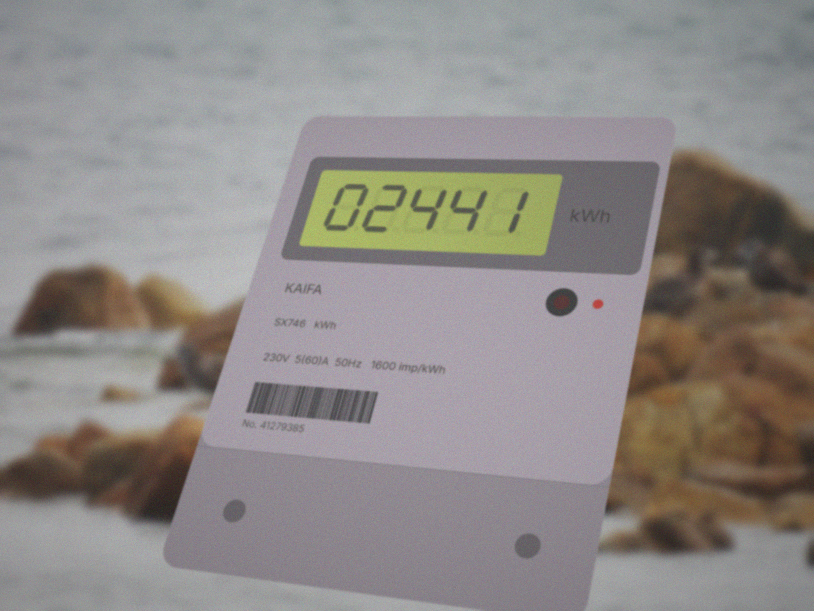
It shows 2441 kWh
